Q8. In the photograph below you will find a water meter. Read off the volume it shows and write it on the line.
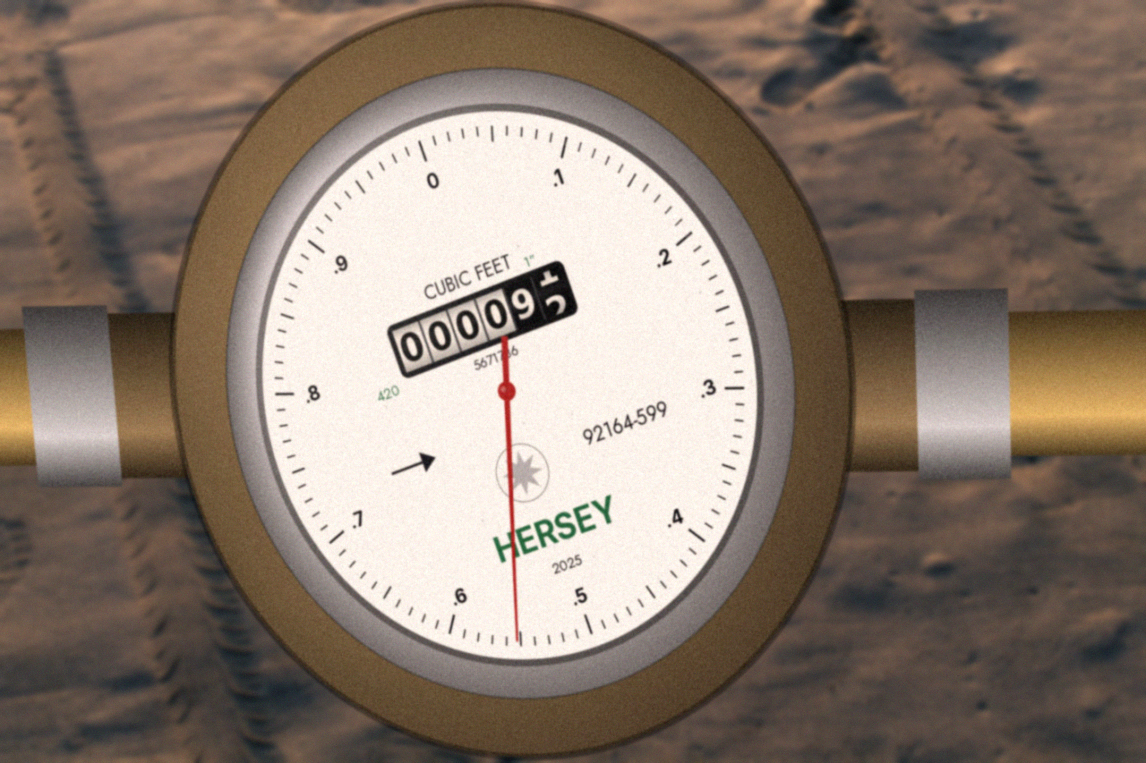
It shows 91.55 ft³
